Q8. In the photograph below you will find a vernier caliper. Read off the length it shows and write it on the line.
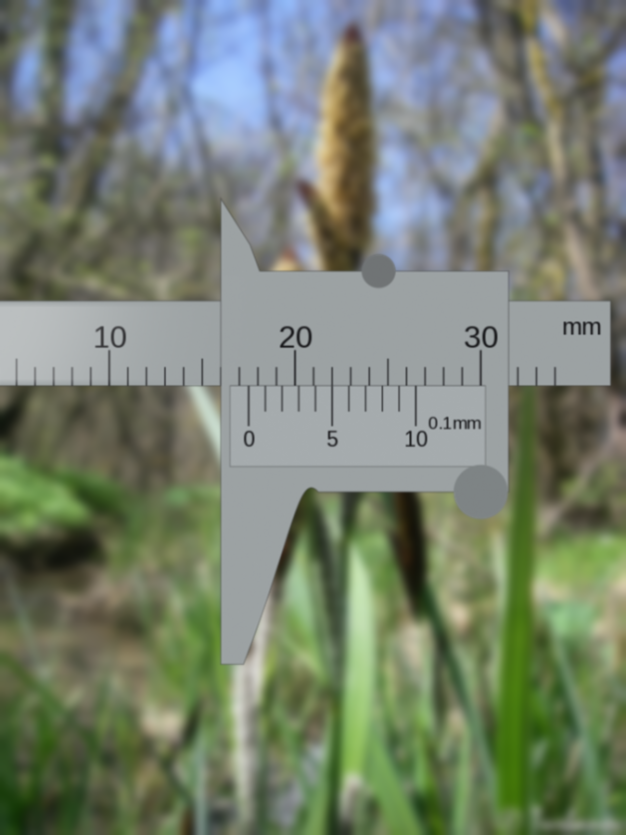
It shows 17.5 mm
